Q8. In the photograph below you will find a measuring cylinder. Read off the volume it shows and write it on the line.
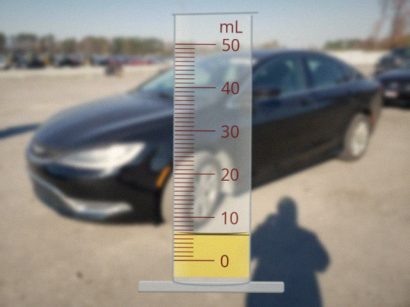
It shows 6 mL
